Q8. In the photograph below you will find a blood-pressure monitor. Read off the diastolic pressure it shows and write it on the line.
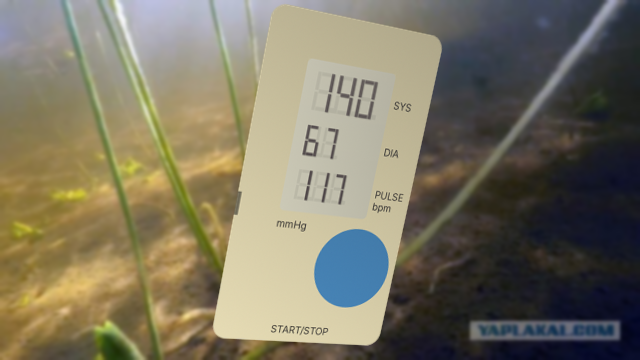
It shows 67 mmHg
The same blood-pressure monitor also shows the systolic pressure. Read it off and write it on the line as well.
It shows 140 mmHg
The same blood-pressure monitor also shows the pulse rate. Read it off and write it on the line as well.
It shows 117 bpm
